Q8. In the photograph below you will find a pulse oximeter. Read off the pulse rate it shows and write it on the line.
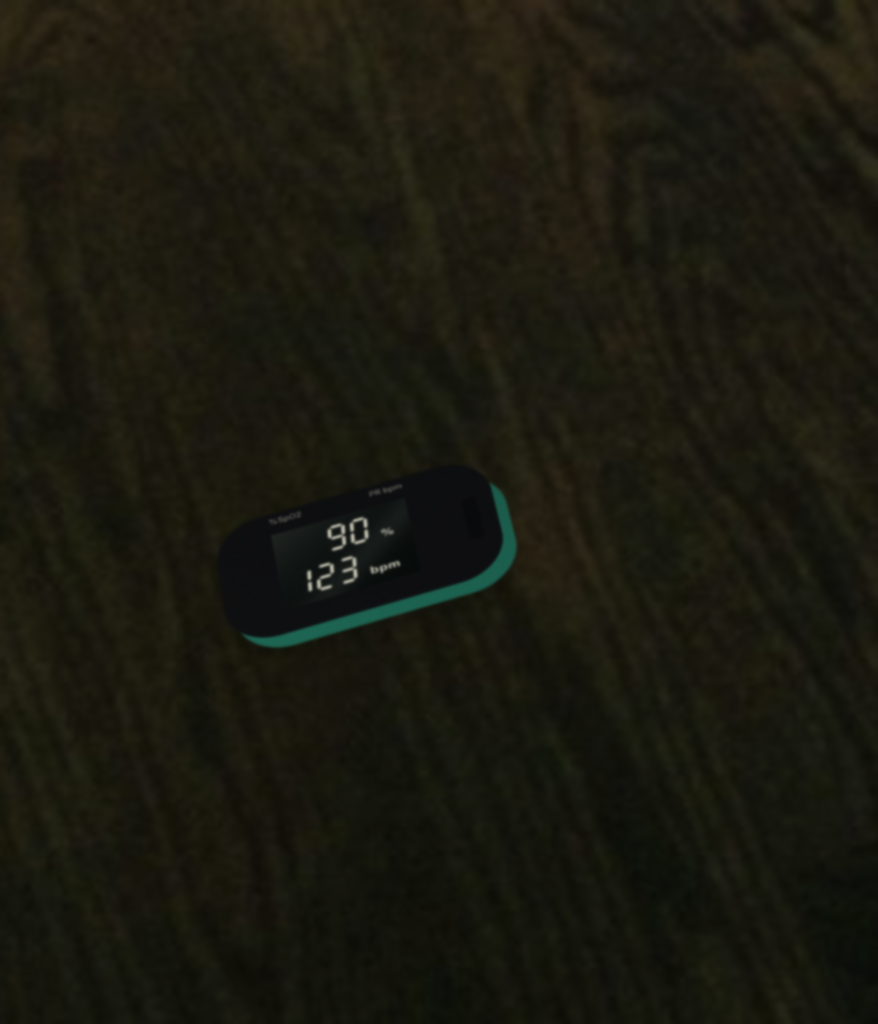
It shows 123 bpm
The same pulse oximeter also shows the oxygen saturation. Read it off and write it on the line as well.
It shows 90 %
